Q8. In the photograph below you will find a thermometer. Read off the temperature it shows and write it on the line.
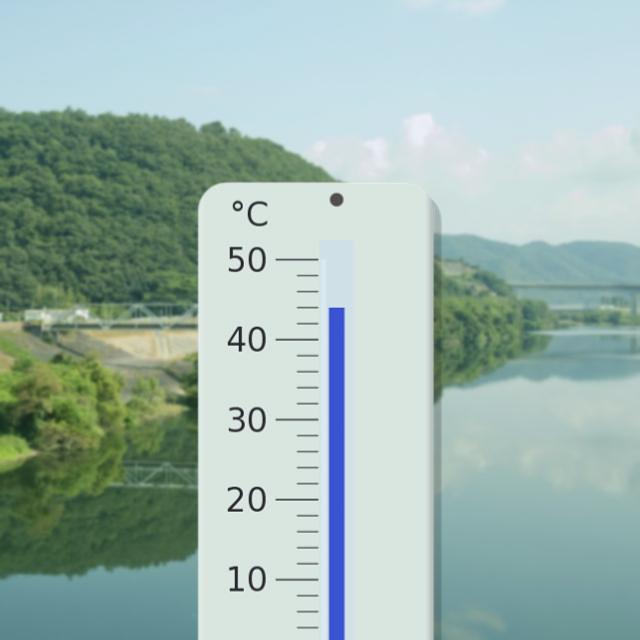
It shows 44 °C
